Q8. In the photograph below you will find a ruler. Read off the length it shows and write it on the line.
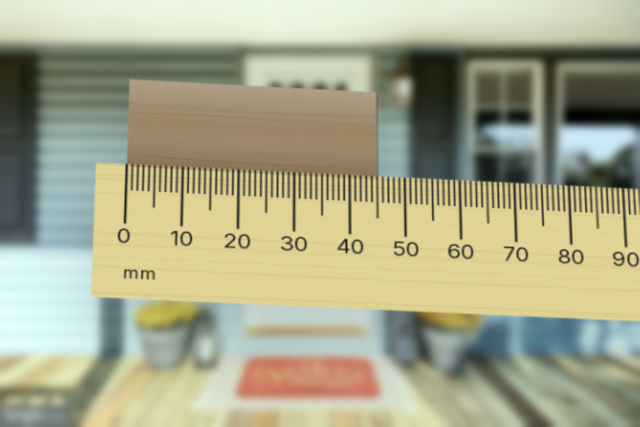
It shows 45 mm
